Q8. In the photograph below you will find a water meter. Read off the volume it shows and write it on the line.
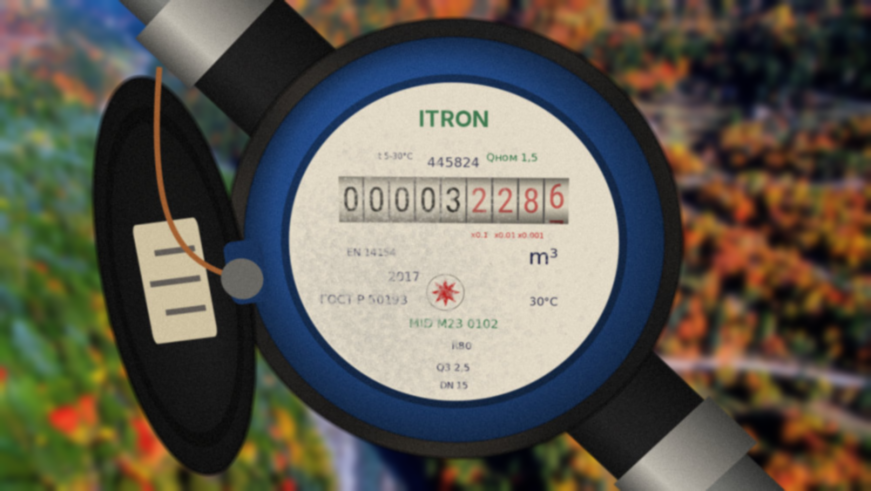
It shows 3.2286 m³
